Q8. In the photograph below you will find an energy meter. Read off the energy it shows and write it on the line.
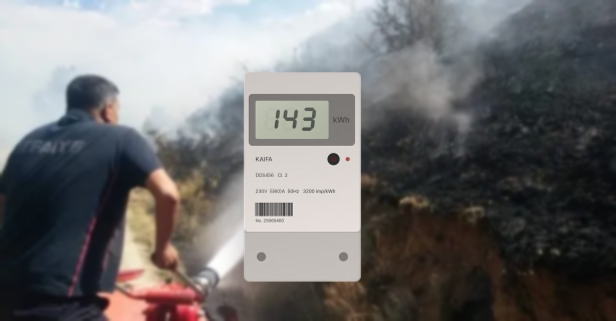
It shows 143 kWh
